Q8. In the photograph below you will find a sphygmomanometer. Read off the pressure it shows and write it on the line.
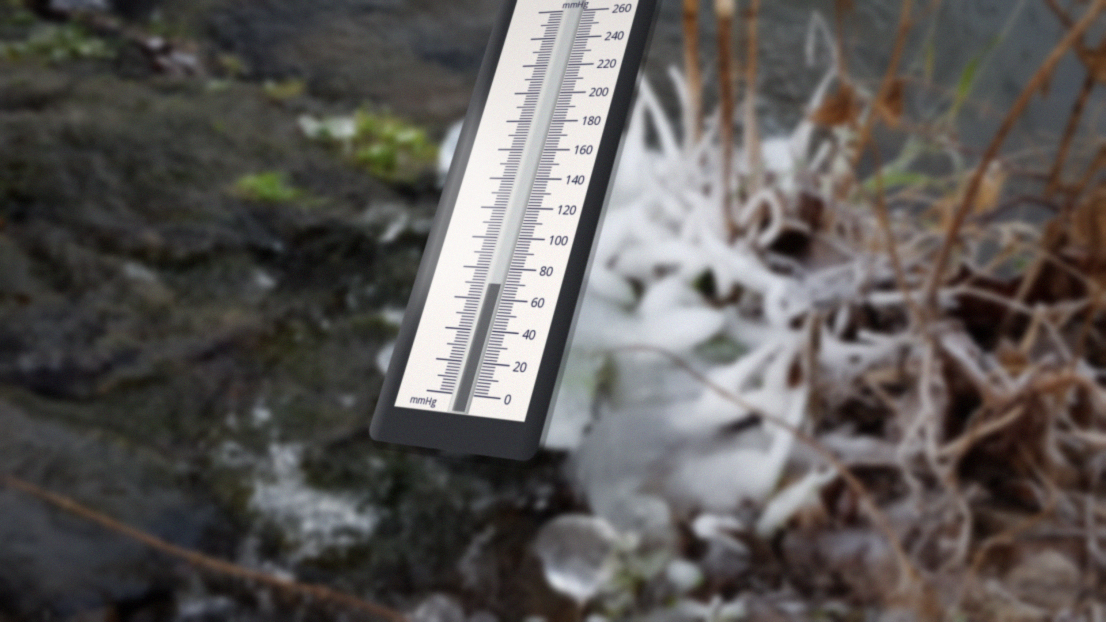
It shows 70 mmHg
